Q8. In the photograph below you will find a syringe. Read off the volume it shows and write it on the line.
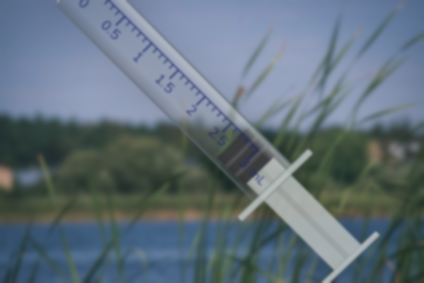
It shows 2.7 mL
